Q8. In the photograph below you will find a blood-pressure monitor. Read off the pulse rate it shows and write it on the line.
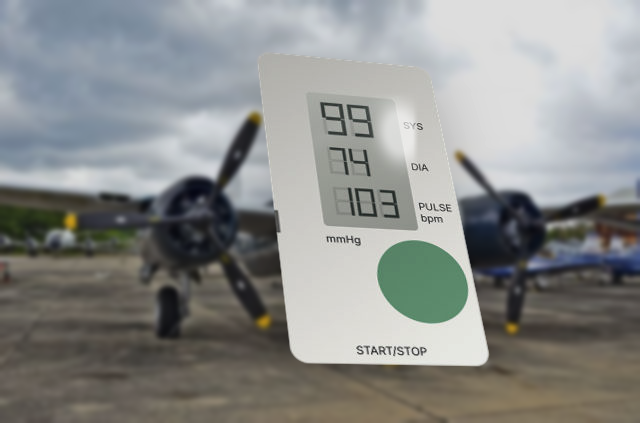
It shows 103 bpm
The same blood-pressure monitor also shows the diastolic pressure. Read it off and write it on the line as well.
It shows 74 mmHg
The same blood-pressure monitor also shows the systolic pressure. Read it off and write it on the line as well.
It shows 99 mmHg
